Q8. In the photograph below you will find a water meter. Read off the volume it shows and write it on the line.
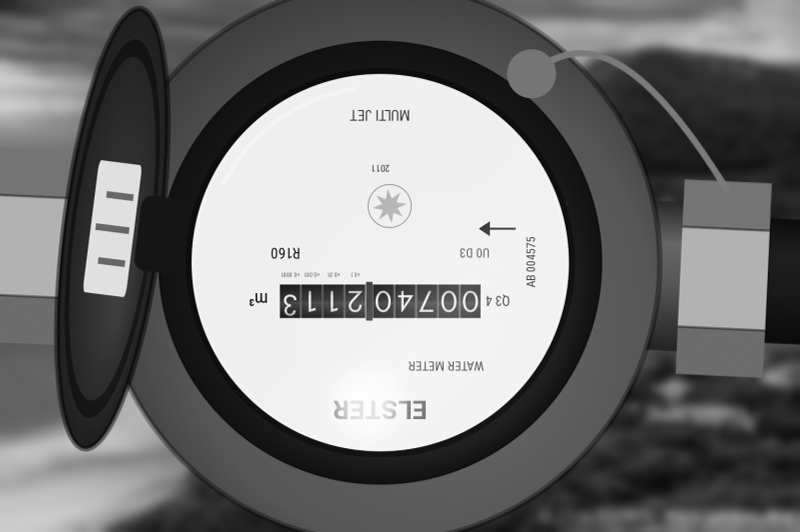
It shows 740.2113 m³
